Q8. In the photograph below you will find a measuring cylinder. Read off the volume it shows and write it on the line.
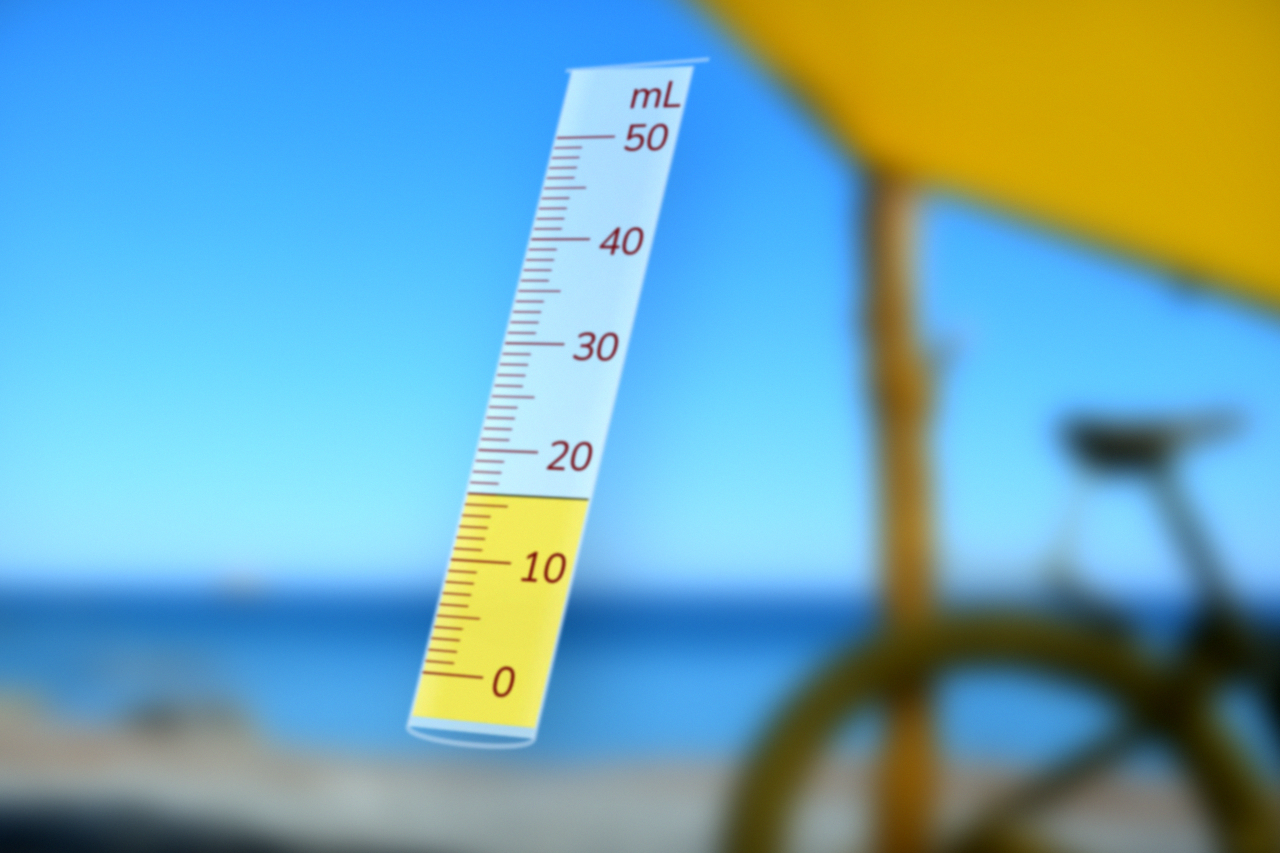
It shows 16 mL
